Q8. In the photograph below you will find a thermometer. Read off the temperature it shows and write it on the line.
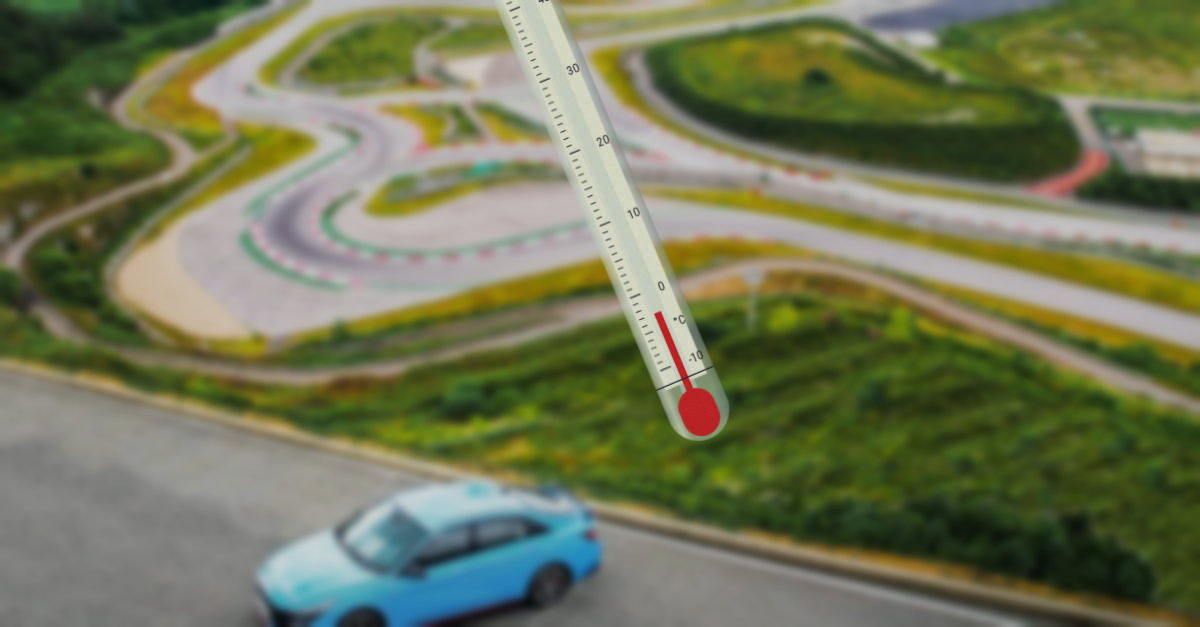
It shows -3 °C
